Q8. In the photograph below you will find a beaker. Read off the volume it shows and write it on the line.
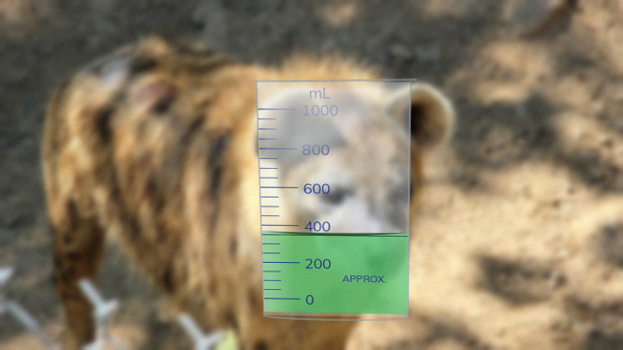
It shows 350 mL
